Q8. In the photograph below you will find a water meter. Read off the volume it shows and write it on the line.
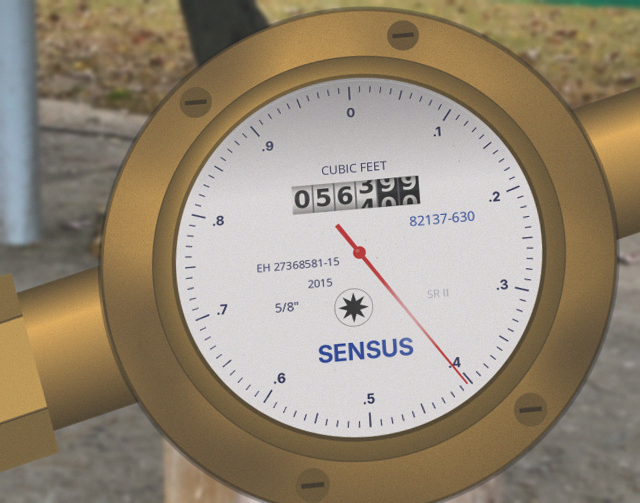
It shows 56399.40 ft³
